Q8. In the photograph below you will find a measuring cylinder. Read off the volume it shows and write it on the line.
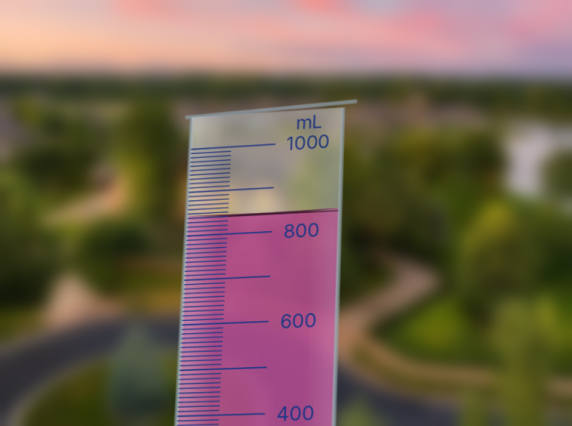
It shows 840 mL
